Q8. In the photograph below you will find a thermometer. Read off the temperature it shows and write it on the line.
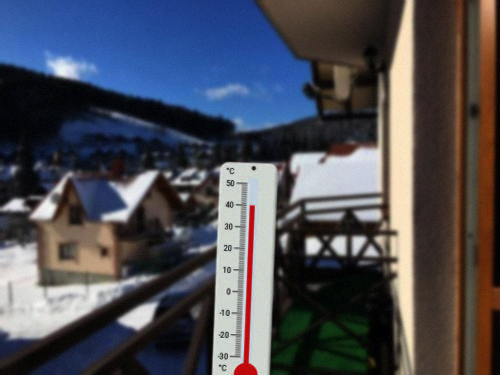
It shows 40 °C
